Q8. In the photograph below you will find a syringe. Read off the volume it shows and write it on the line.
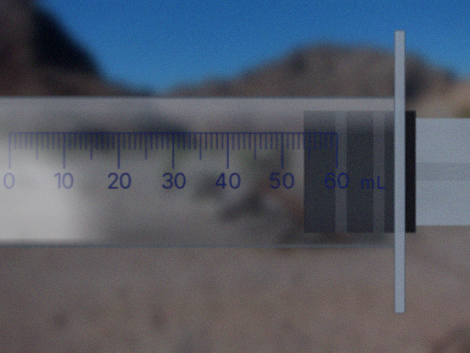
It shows 54 mL
